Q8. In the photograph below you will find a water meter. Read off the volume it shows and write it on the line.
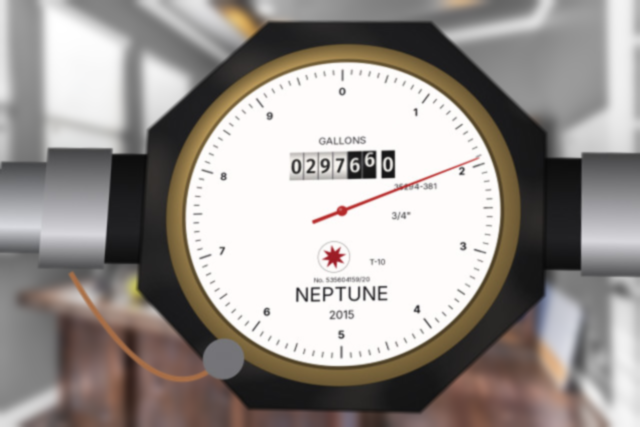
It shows 297661.9 gal
